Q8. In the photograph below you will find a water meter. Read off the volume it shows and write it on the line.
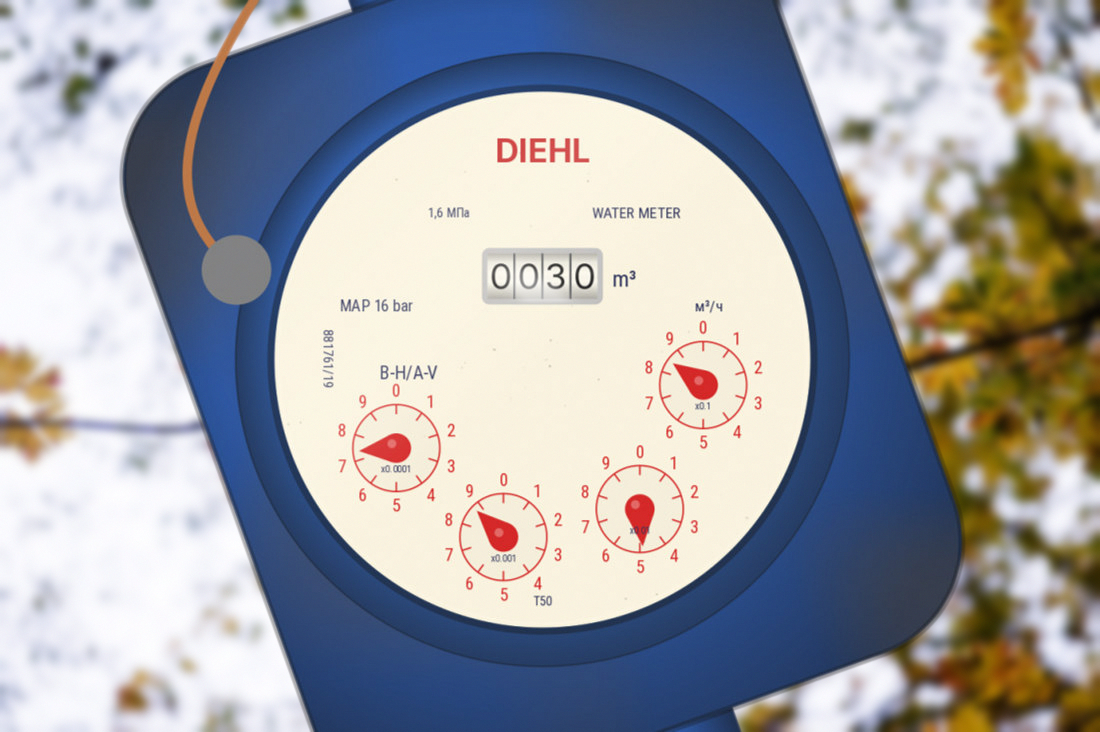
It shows 30.8487 m³
